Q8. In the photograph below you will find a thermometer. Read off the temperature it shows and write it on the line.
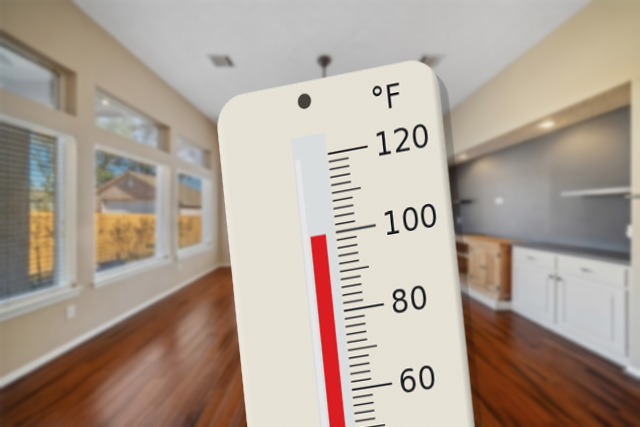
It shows 100 °F
